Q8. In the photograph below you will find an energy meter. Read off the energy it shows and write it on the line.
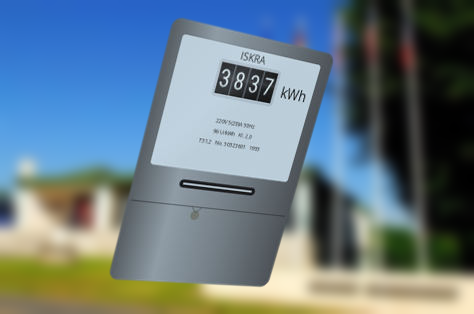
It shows 3837 kWh
